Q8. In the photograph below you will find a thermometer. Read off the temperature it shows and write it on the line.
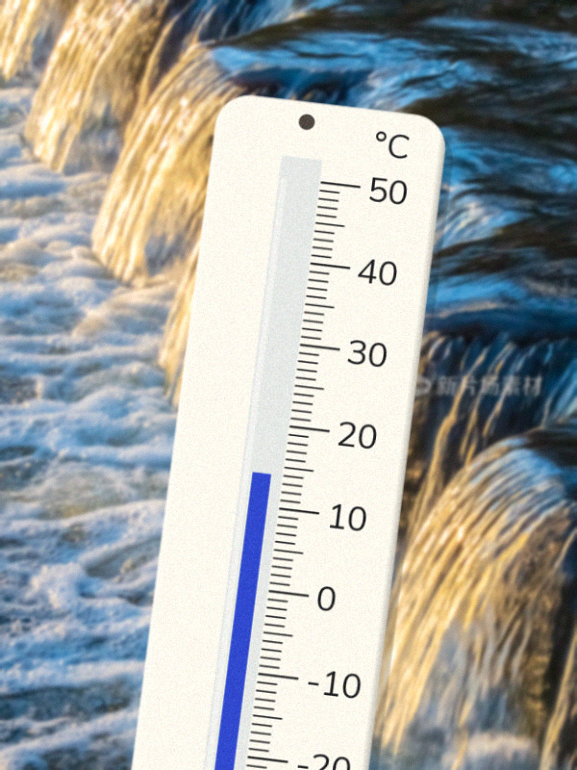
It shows 14 °C
